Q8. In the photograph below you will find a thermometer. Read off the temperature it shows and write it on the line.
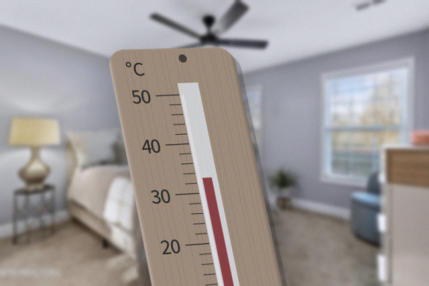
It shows 33 °C
